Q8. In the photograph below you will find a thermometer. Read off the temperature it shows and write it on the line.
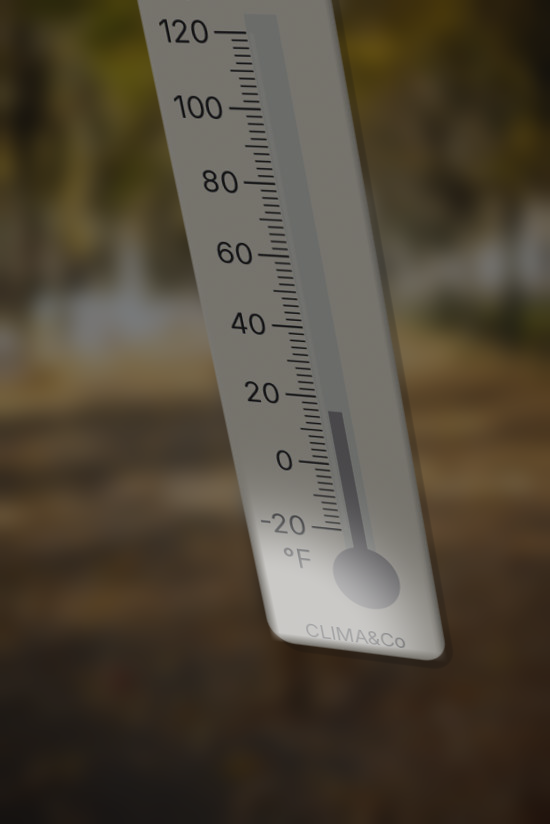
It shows 16 °F
